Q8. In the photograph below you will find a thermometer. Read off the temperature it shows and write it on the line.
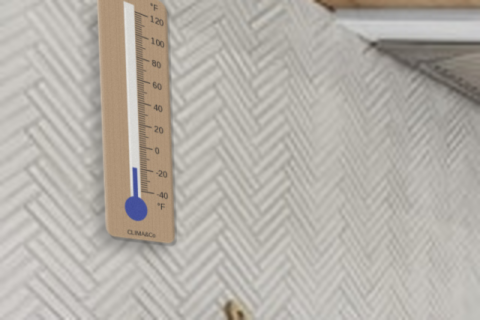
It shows -20 °F
